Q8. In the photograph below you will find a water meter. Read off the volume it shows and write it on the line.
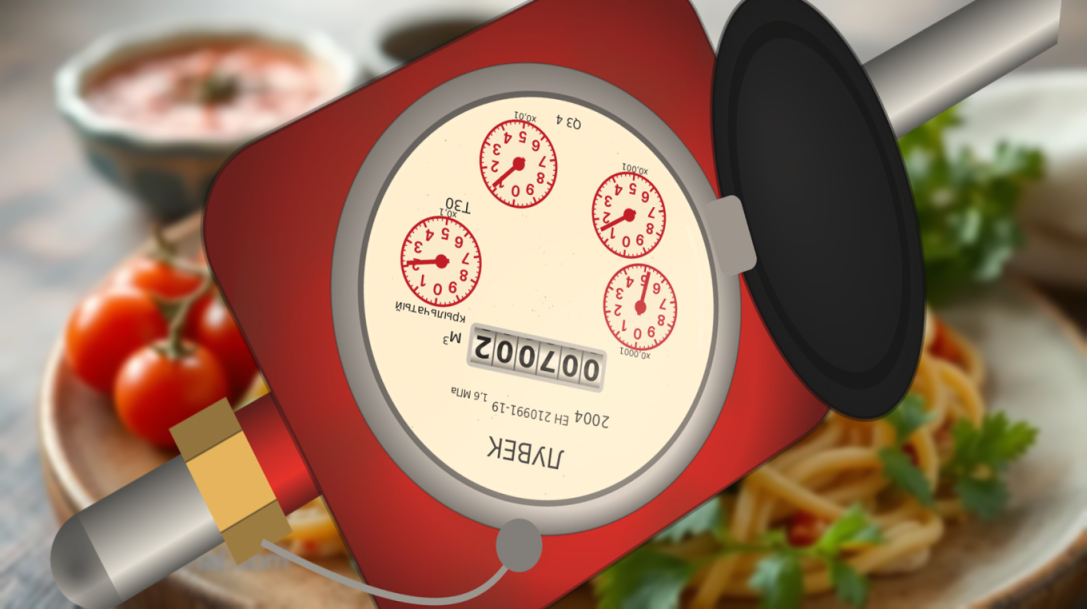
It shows 7002.2115 m³
